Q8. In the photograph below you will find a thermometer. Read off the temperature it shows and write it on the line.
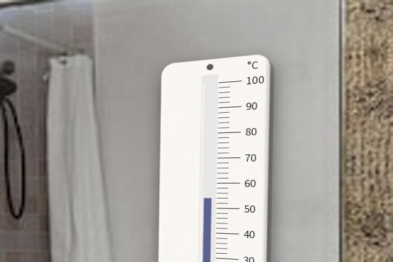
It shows 54 °C
